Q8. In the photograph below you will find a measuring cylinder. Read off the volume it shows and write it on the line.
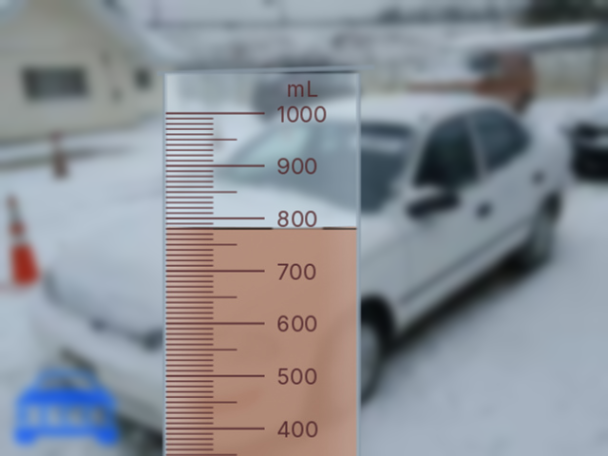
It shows 780 mL
